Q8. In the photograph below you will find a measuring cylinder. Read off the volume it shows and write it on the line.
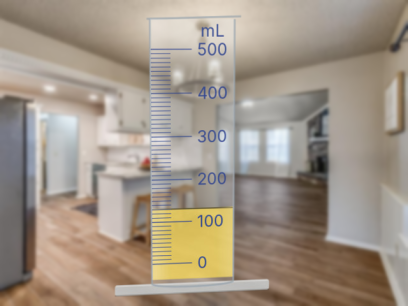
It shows 130 mL
